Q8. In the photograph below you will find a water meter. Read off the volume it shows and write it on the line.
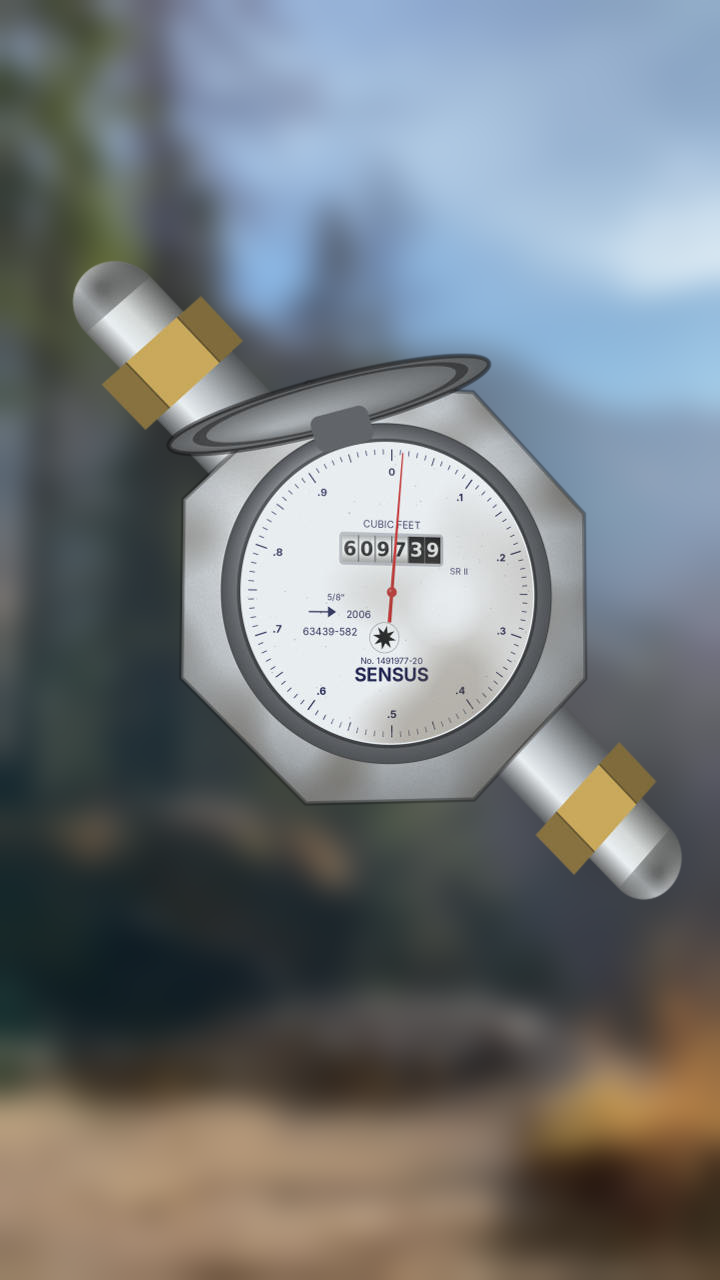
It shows 609739.01 ft³
